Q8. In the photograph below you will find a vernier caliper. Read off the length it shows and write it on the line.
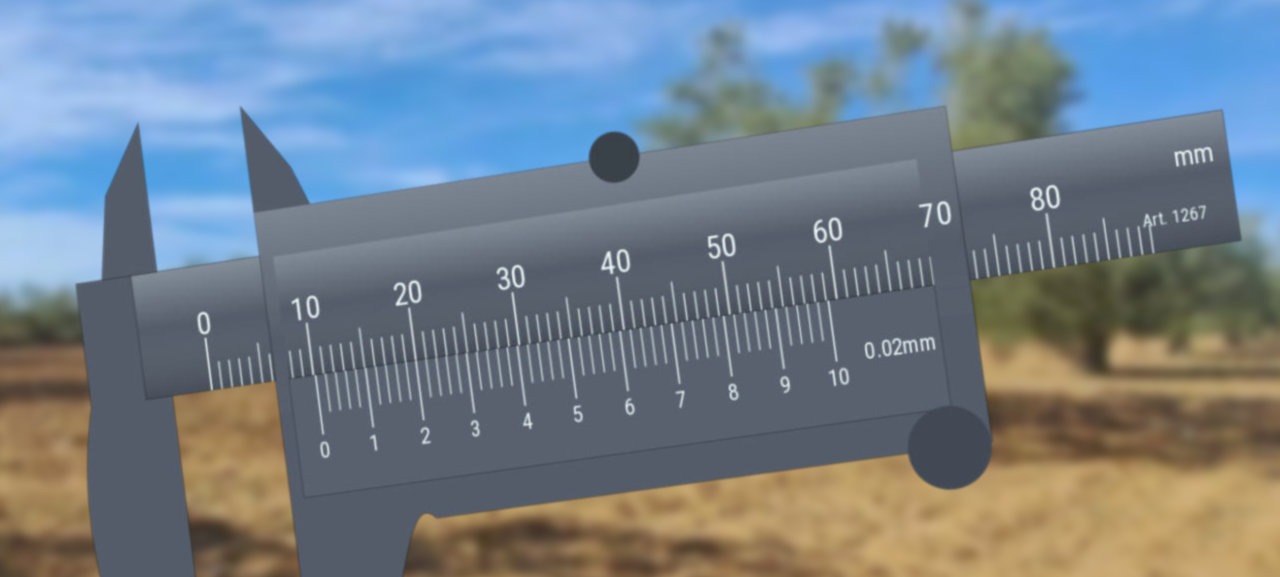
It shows 10.2 mm
